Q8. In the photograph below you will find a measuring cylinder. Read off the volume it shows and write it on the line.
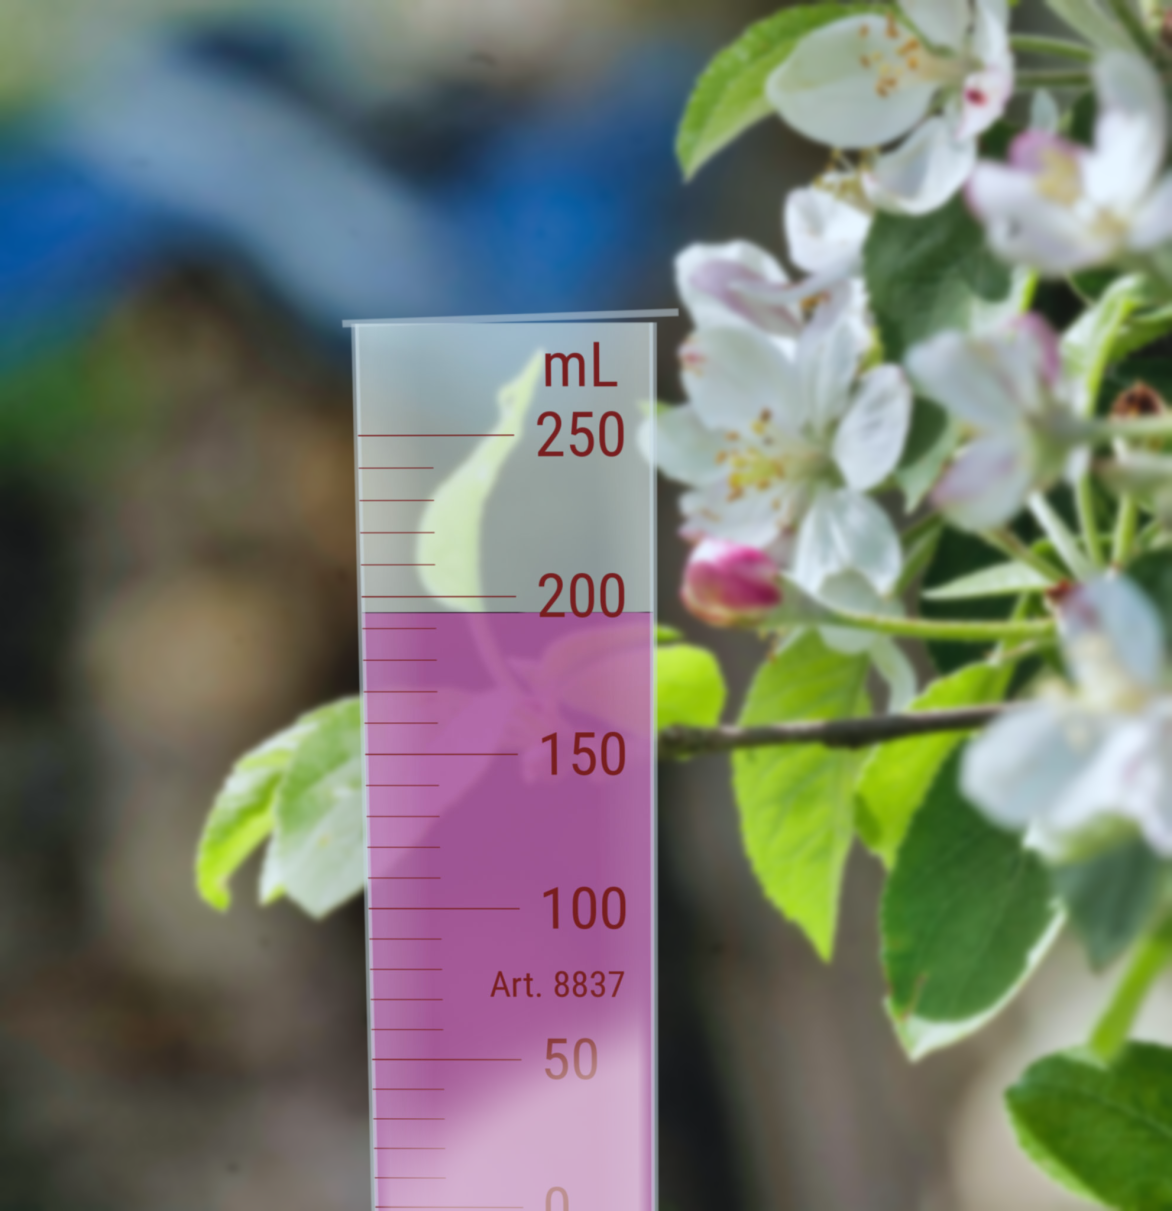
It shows 195 mL
